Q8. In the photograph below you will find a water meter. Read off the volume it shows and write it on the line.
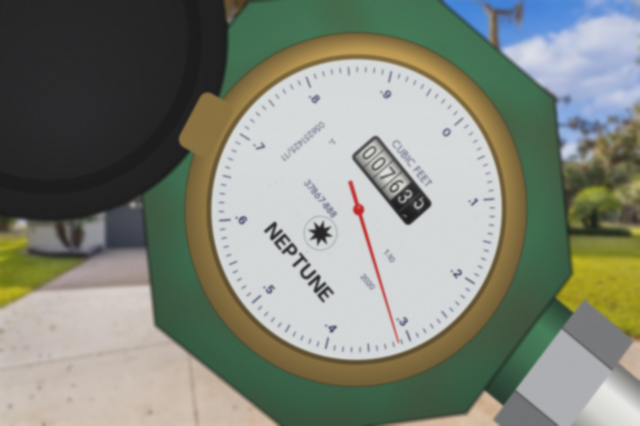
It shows 7635.31 ft³
